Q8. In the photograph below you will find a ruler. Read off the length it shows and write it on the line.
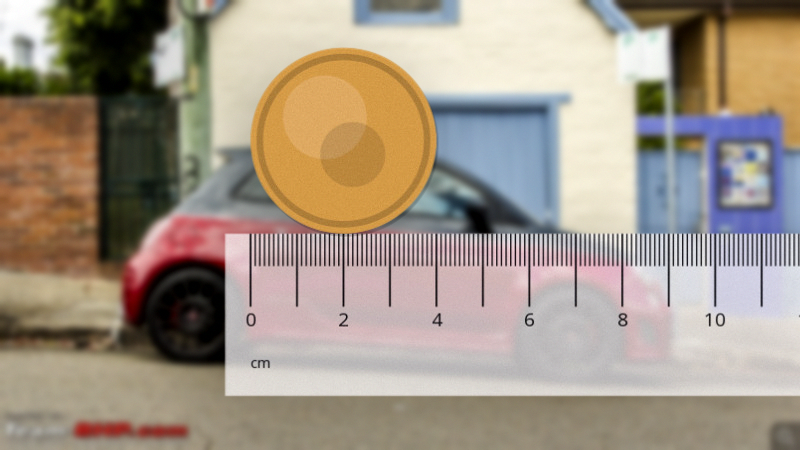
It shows 4 cm
